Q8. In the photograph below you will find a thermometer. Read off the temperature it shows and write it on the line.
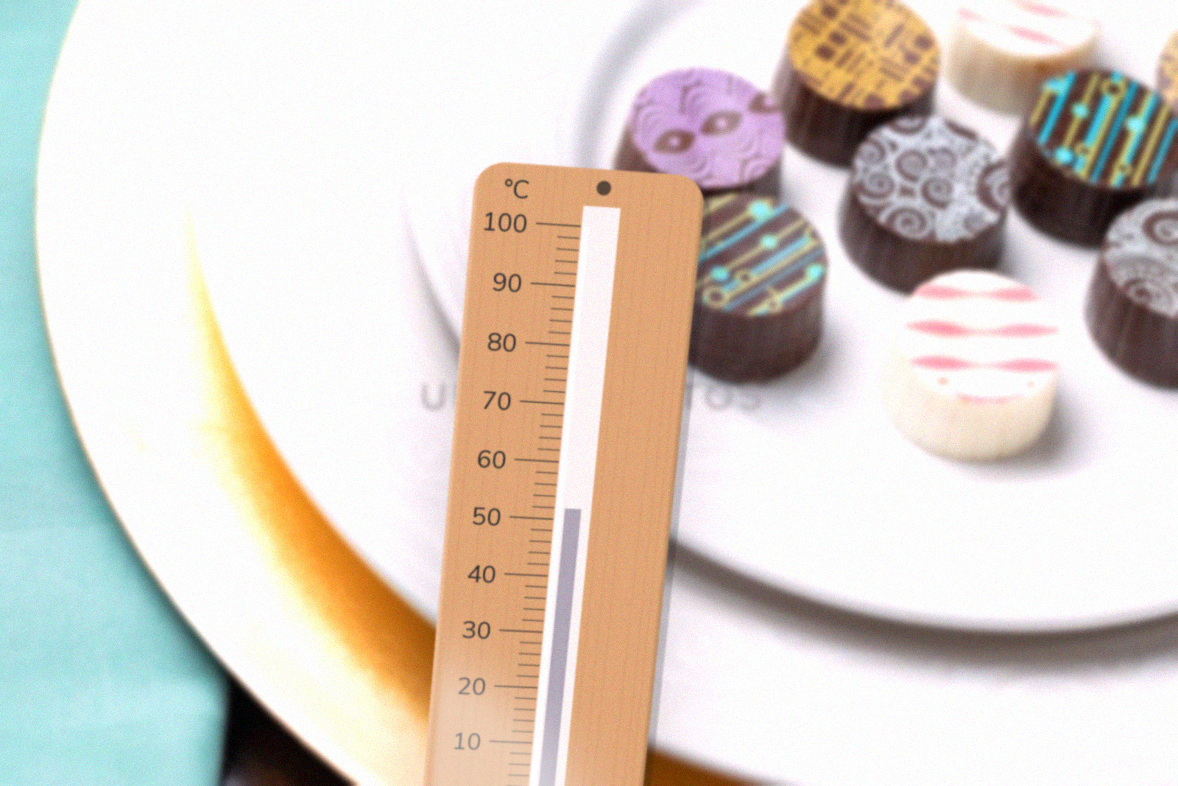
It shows 52 °C
